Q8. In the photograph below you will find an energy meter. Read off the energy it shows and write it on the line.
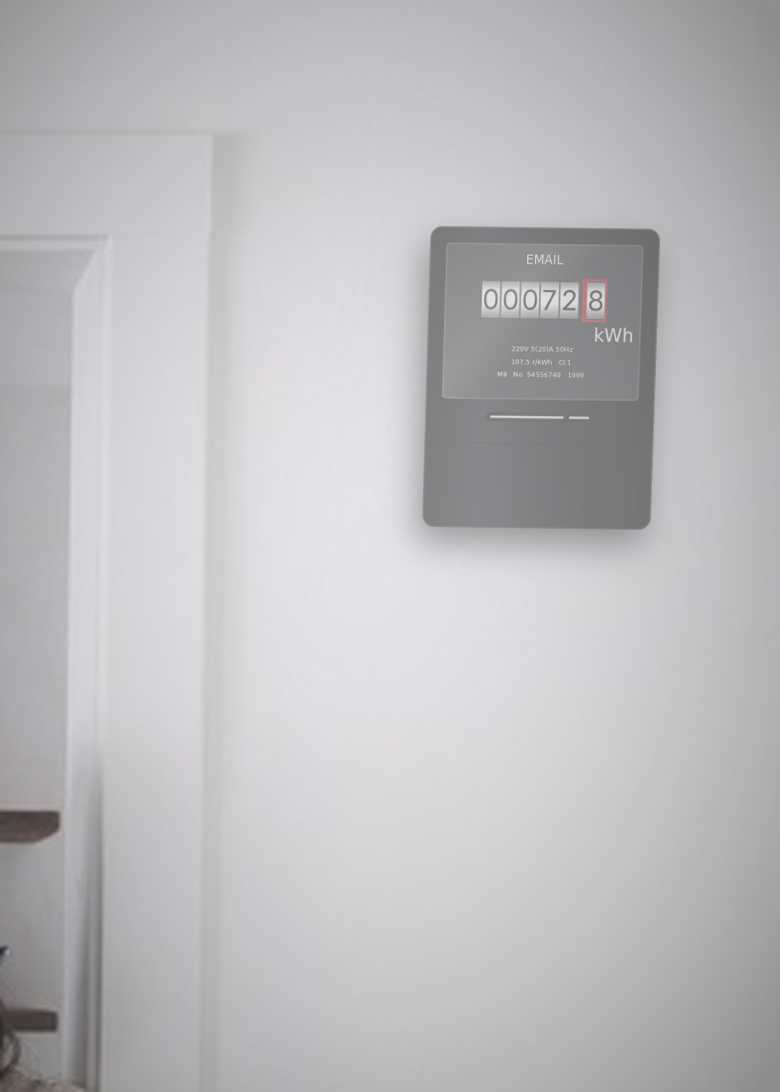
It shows 72.8 kWh
